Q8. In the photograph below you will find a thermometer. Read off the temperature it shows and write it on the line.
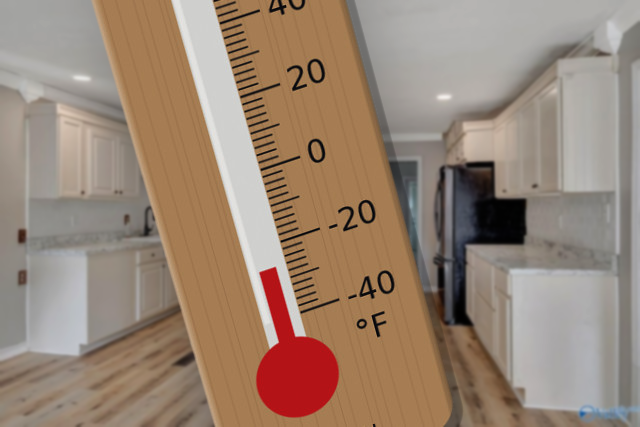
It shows -26 °F
